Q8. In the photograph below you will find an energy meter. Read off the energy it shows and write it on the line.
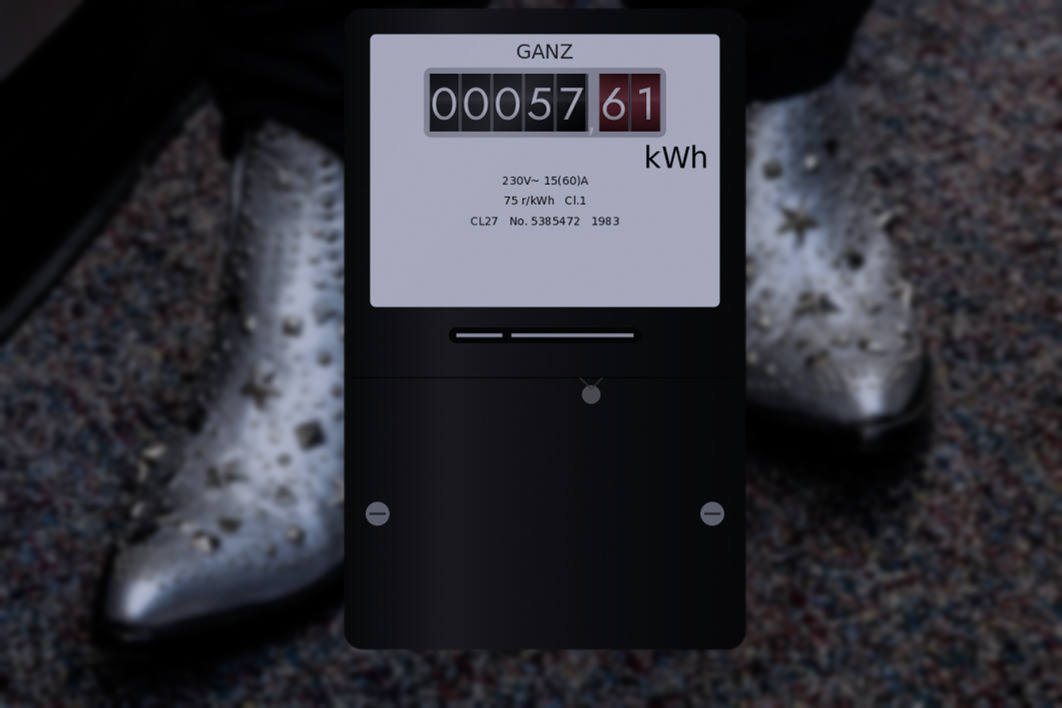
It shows 57.61 kWh
